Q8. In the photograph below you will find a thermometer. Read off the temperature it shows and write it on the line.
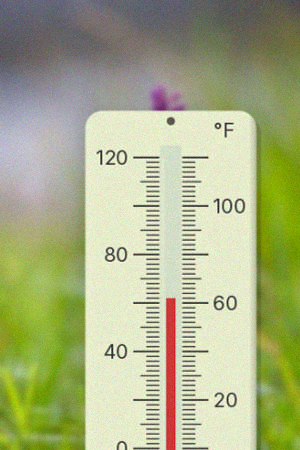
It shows 62 °F
